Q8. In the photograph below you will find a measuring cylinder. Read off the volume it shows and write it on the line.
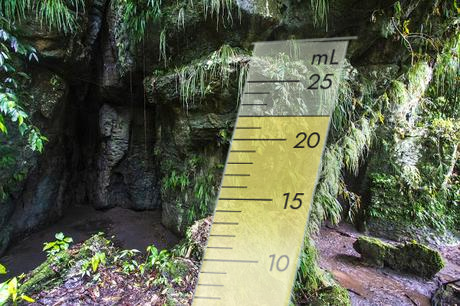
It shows 22 mL
